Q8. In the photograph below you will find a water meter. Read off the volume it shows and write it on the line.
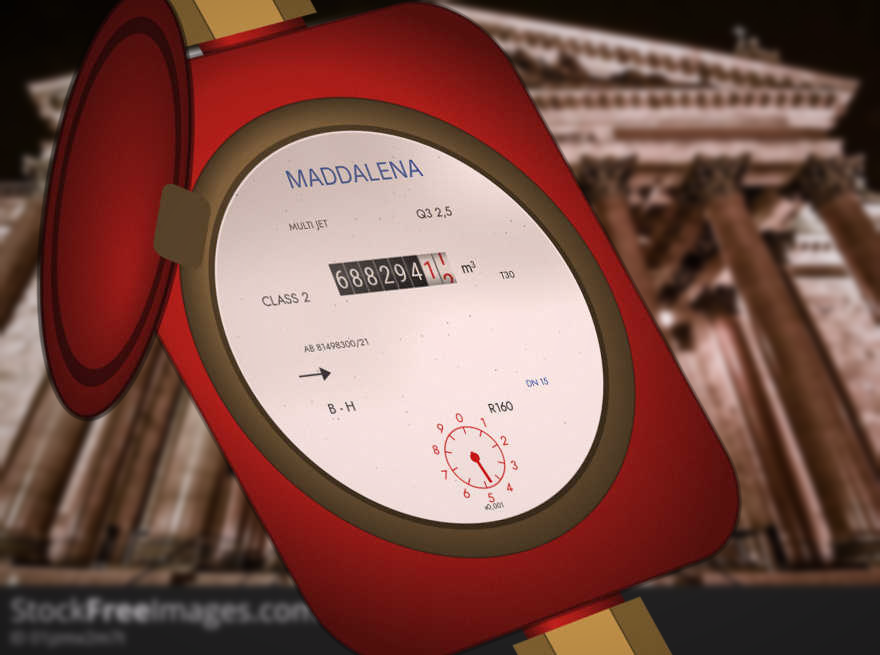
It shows 688294.114 m³
